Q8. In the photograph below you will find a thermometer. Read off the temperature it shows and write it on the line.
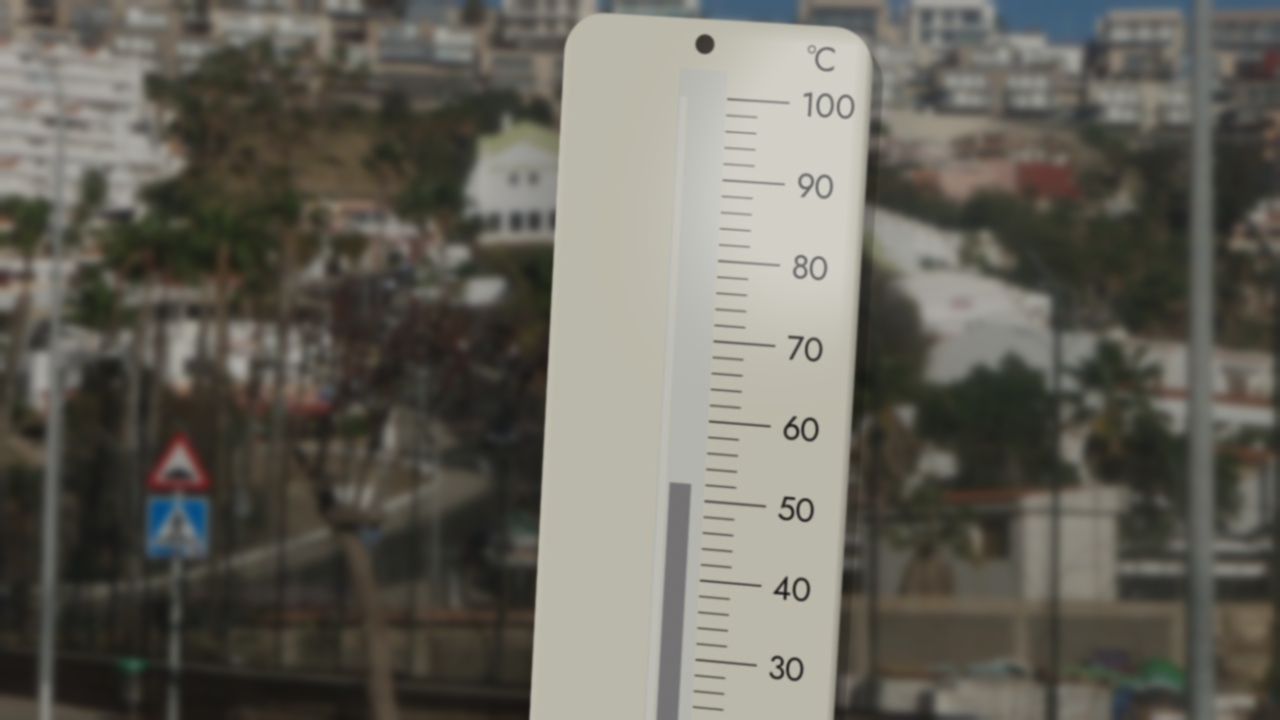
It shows 52 °C
